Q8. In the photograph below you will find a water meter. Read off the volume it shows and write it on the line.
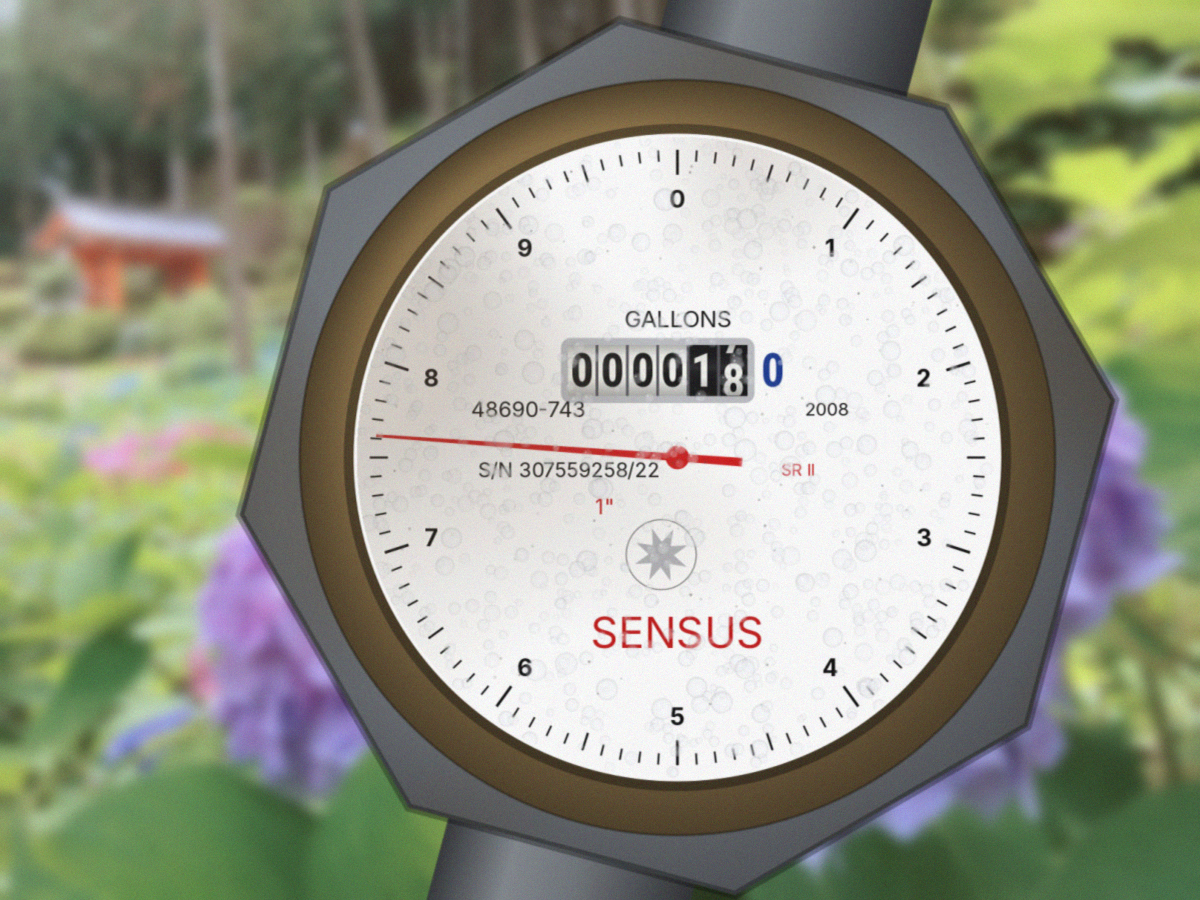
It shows 177.6 gal
